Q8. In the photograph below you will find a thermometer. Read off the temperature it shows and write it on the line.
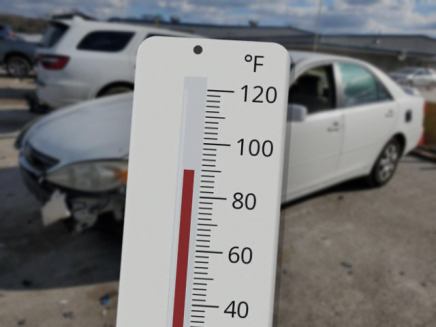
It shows 90 °F
